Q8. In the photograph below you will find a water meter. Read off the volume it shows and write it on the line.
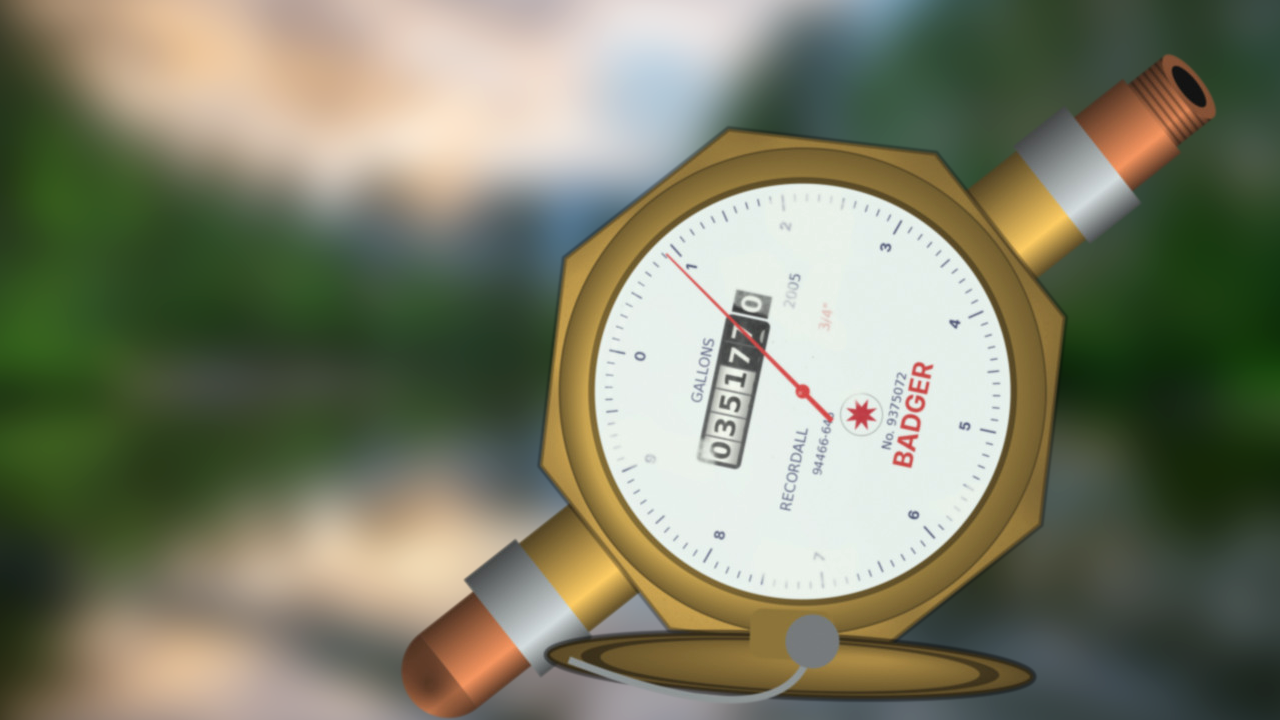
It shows 351770.9 gal
